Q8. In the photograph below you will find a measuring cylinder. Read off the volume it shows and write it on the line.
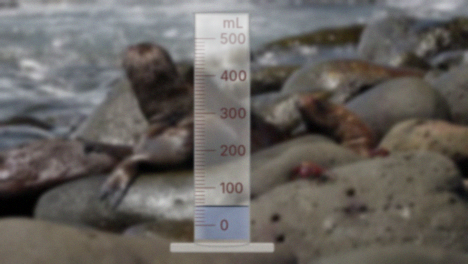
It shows 50 mL
